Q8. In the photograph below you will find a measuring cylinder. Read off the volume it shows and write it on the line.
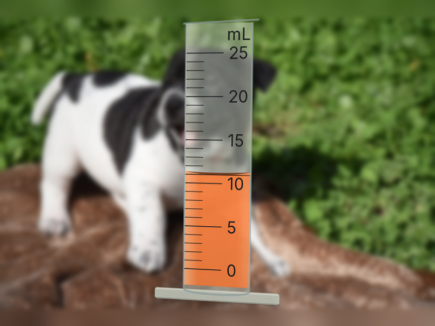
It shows 11 mL
